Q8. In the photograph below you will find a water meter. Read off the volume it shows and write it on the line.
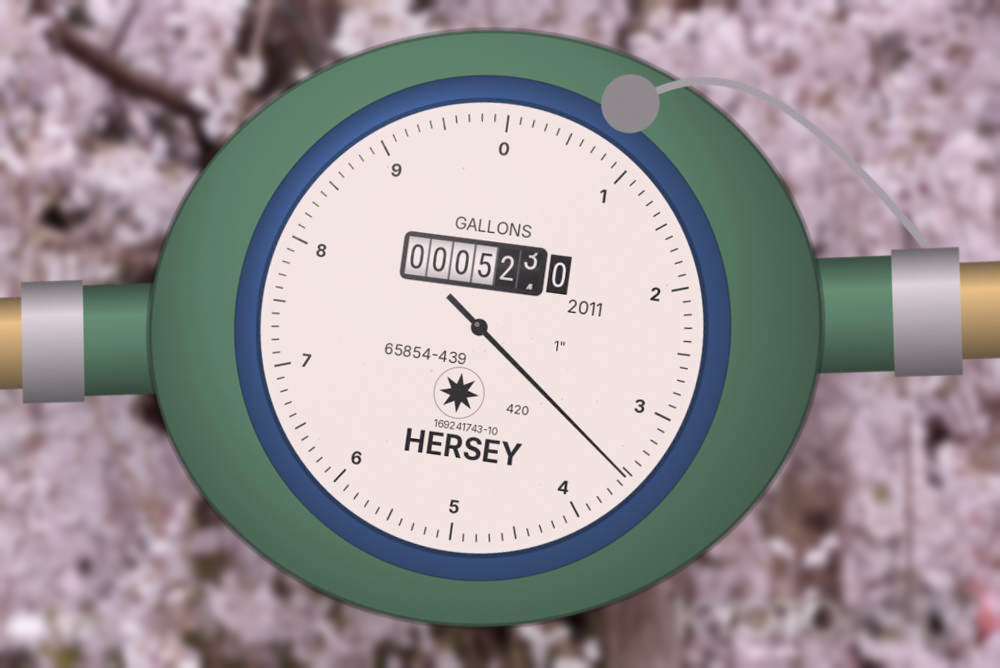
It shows 5233.5 gal
